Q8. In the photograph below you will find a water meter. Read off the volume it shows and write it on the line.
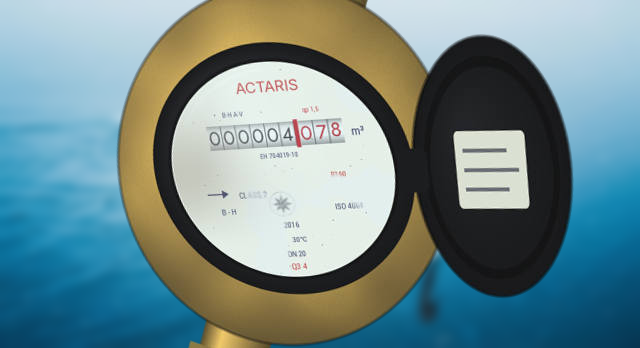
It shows 4.078 m³
